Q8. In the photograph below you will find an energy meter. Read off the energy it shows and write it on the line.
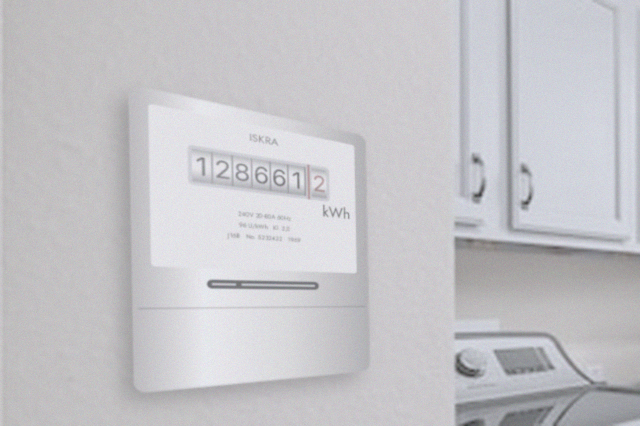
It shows 128661.2 kWh
